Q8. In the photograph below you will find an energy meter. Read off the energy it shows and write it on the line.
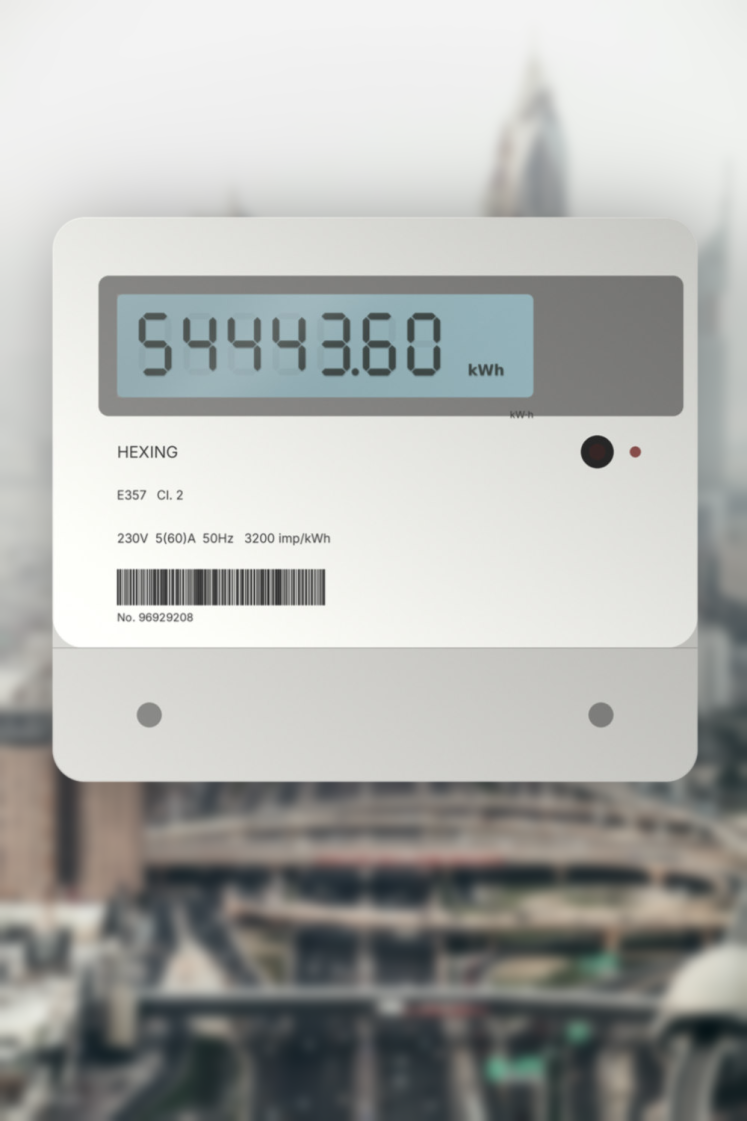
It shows 54443.60 kWh
